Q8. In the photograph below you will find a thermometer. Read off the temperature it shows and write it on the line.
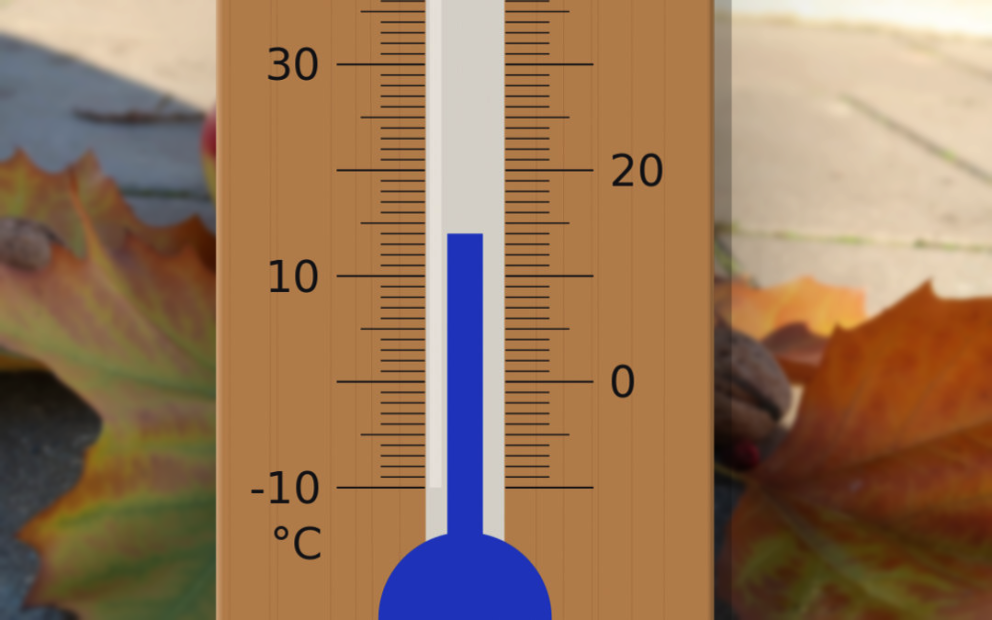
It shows 14 °C
